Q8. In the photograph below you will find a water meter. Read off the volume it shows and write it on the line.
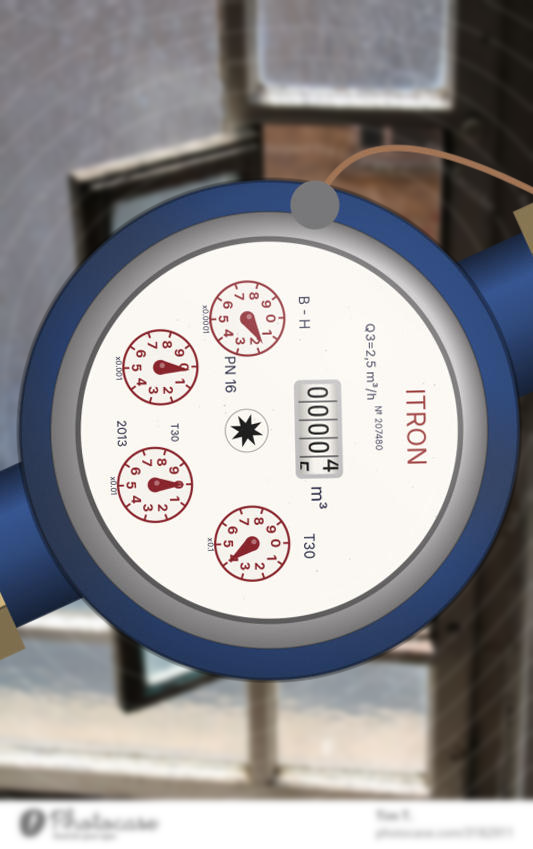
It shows 4.4001 m³
